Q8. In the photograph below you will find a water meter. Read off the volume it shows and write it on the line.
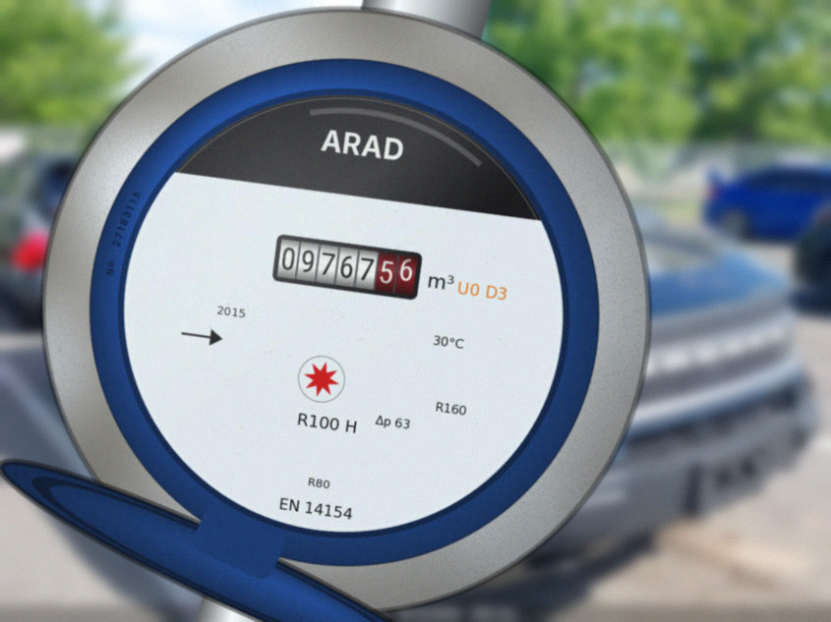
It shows 9767.56 m³
